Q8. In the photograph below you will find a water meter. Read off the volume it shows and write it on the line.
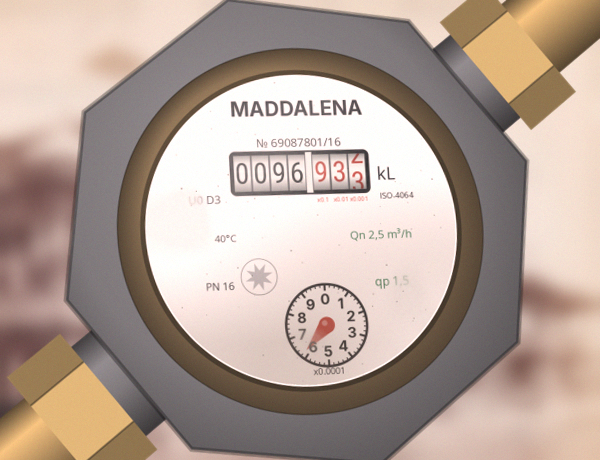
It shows 96.9326 kL
